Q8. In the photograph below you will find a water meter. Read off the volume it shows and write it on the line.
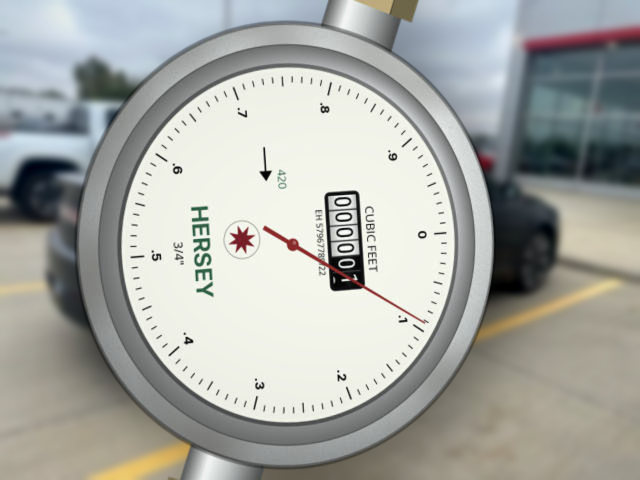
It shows 1.09 ft³
